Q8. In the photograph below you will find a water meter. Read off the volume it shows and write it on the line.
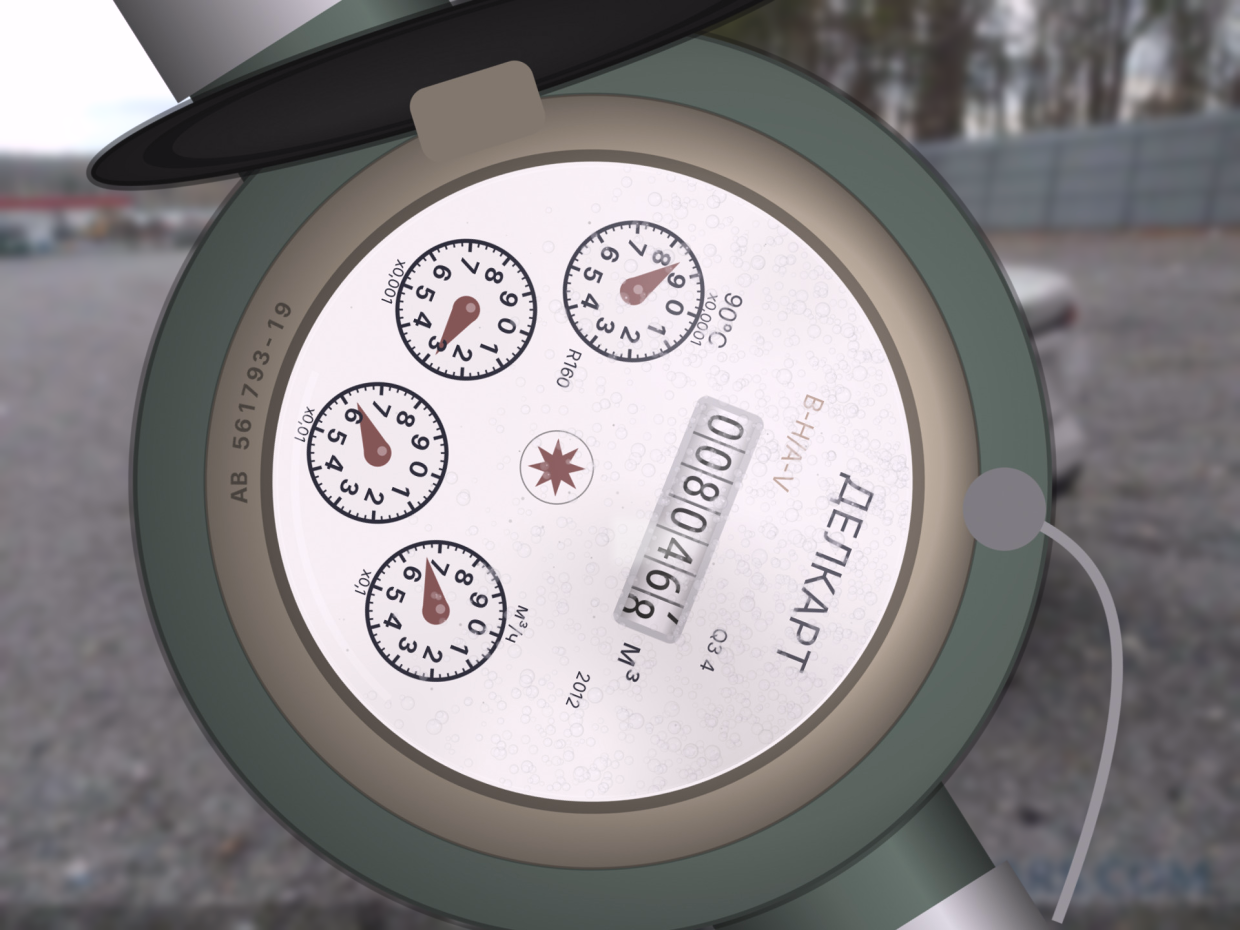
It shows 80467.6628 m³
